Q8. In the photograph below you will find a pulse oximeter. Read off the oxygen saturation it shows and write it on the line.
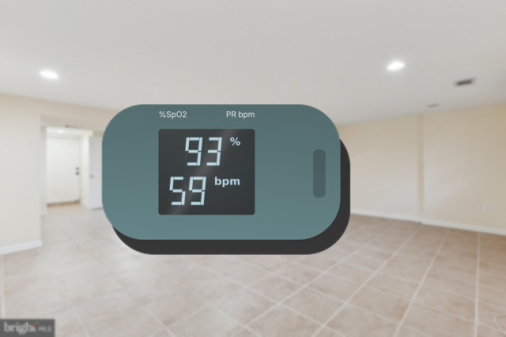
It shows 93 %
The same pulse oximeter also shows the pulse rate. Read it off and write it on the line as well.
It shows 59 bpm
